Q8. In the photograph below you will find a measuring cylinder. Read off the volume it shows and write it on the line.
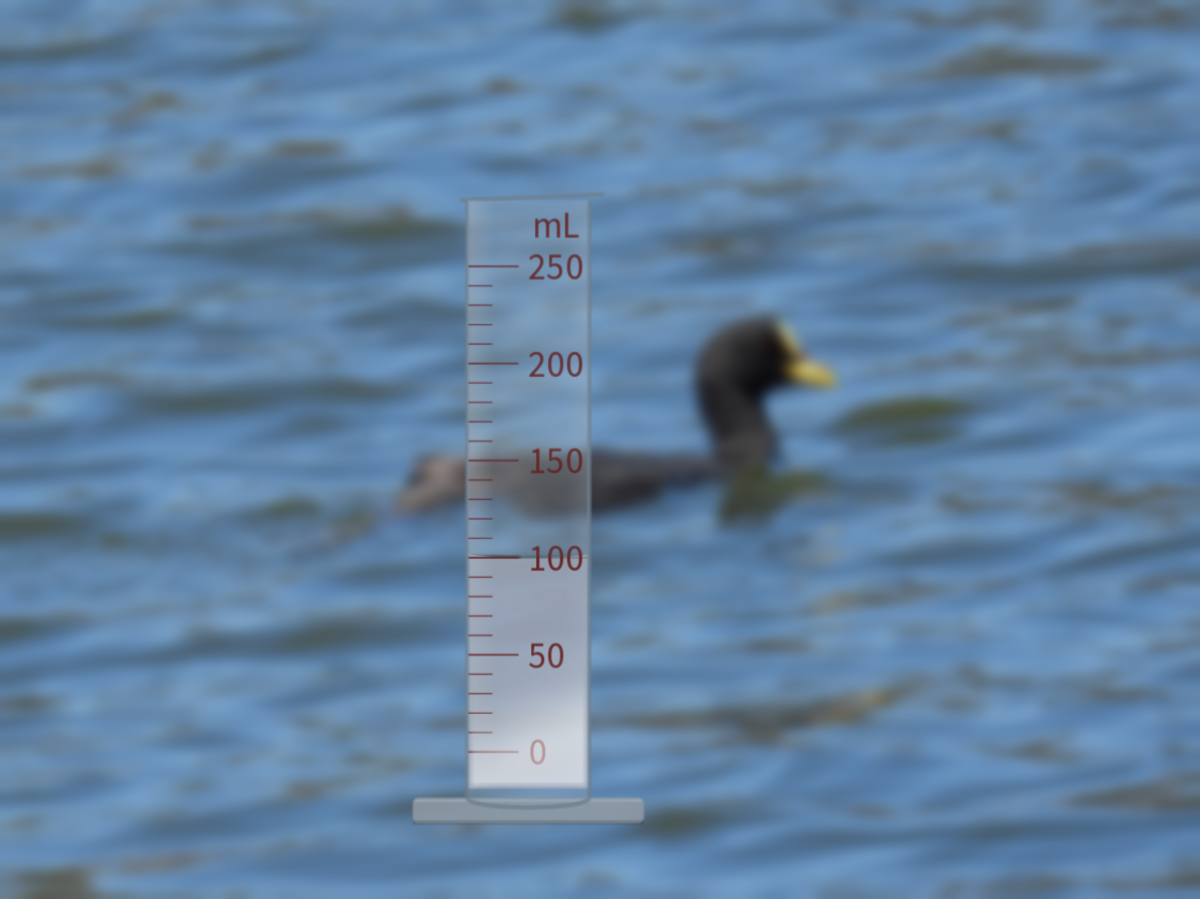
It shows 100 mL
